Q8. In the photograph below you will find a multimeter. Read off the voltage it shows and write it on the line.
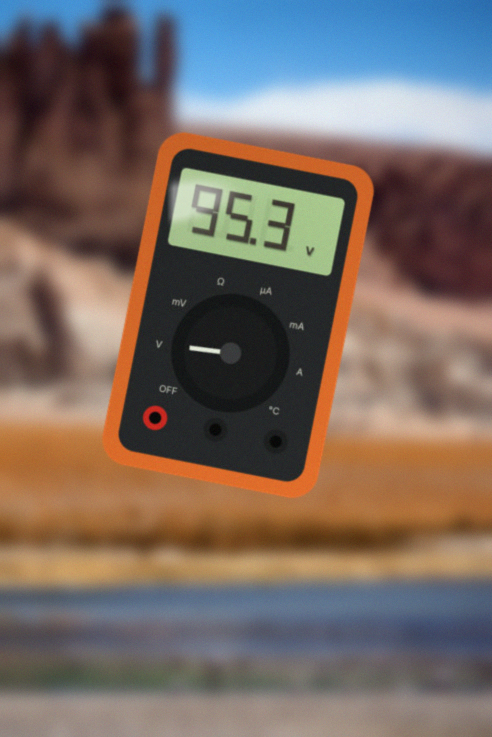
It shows 95.3 V
